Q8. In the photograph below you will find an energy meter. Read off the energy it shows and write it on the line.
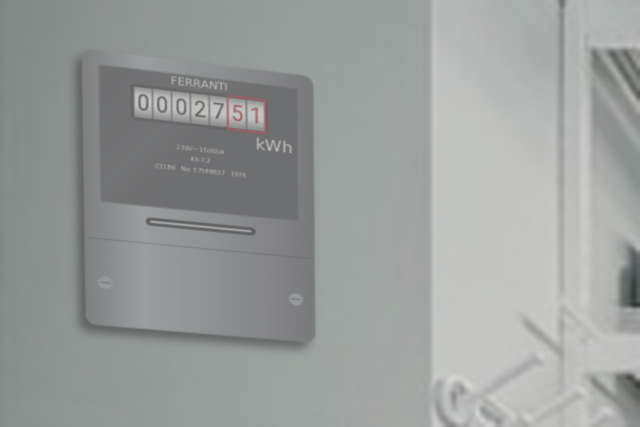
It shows 27.51 kWh
